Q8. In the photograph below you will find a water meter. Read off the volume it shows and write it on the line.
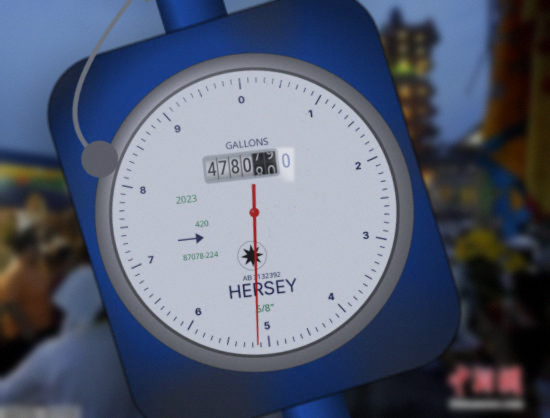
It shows 4780795.1 gal
